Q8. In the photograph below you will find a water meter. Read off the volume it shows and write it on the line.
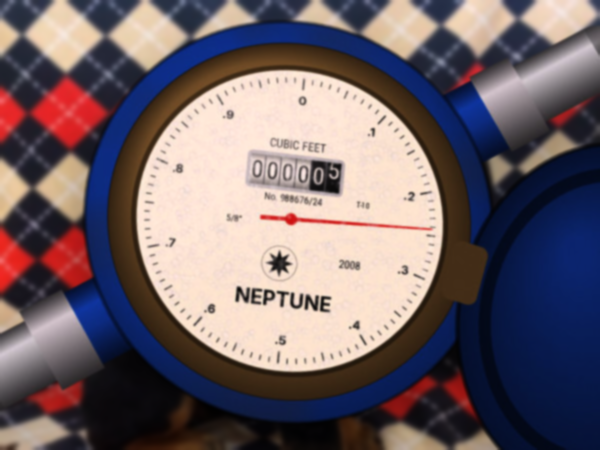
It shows 5.24 ft³
